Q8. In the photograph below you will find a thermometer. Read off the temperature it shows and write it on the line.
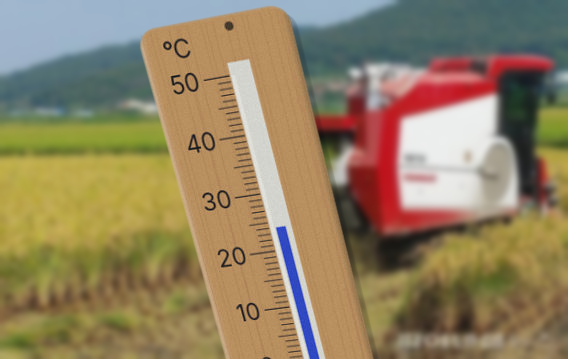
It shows 24 °C
